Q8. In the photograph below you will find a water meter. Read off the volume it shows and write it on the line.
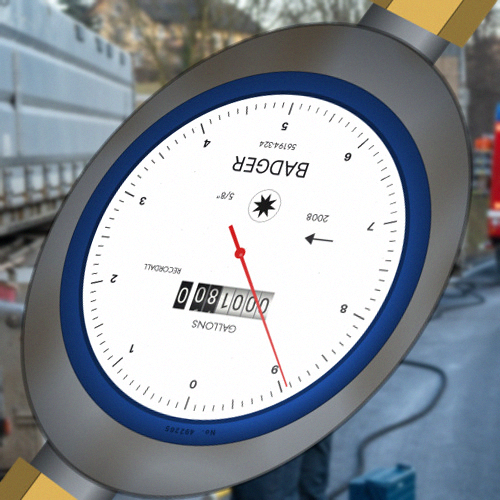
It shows 1798.9 gal
